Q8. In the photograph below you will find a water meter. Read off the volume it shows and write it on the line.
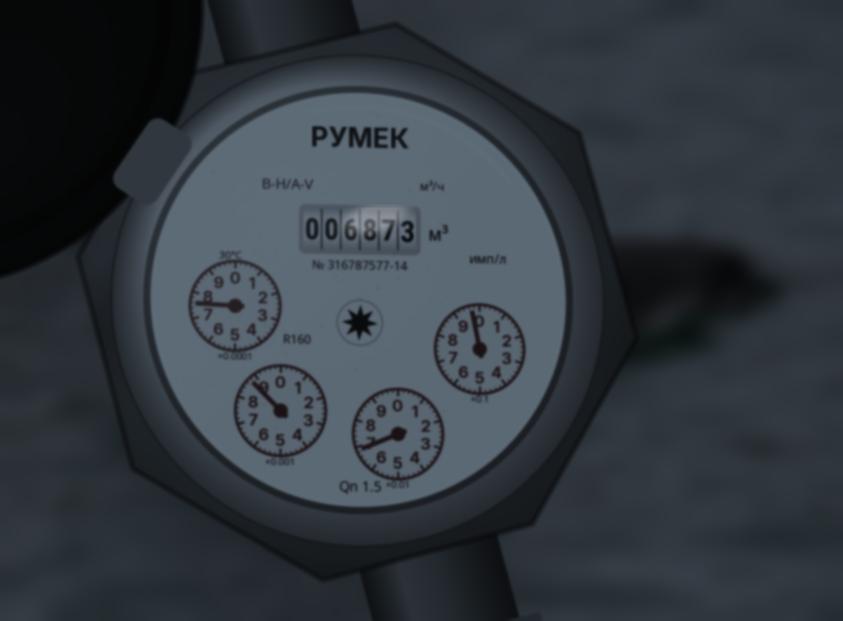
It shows 6872.9687 m³
